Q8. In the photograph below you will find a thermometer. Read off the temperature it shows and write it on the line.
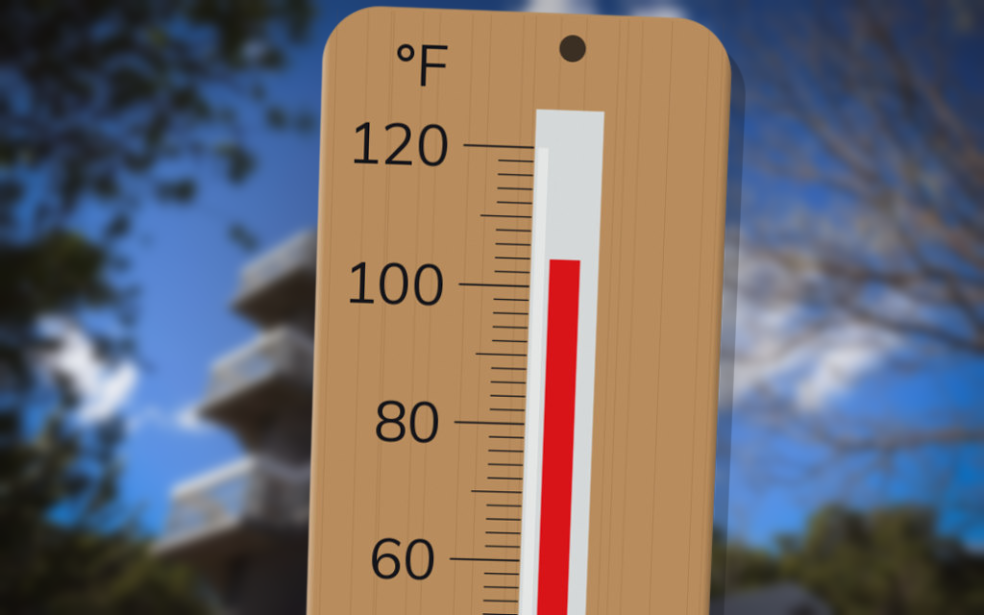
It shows 104 °F
